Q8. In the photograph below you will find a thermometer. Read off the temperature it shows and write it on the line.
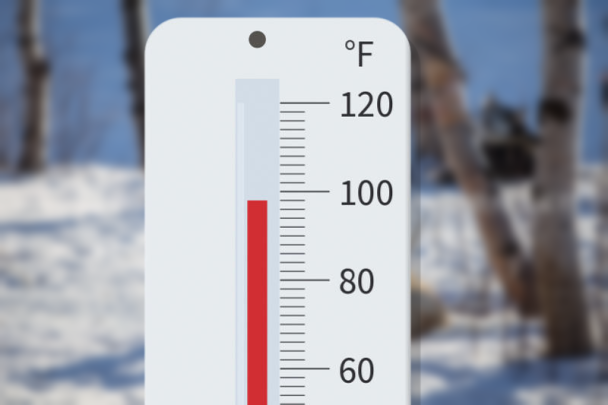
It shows 98 °F
